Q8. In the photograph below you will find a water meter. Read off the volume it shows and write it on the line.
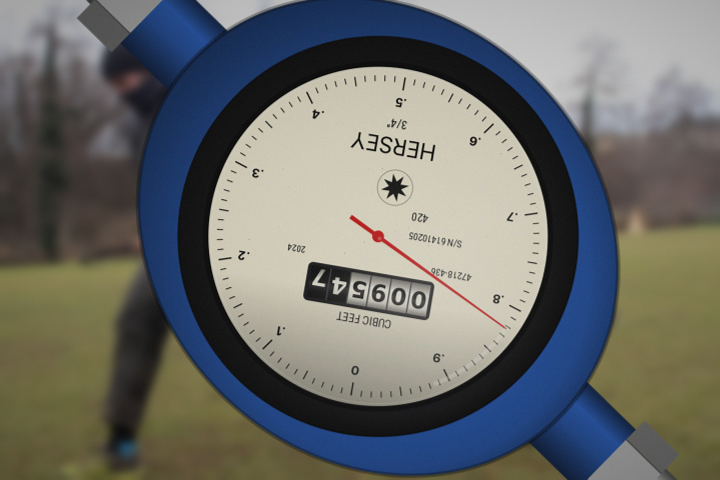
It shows 9546.82 ft³
